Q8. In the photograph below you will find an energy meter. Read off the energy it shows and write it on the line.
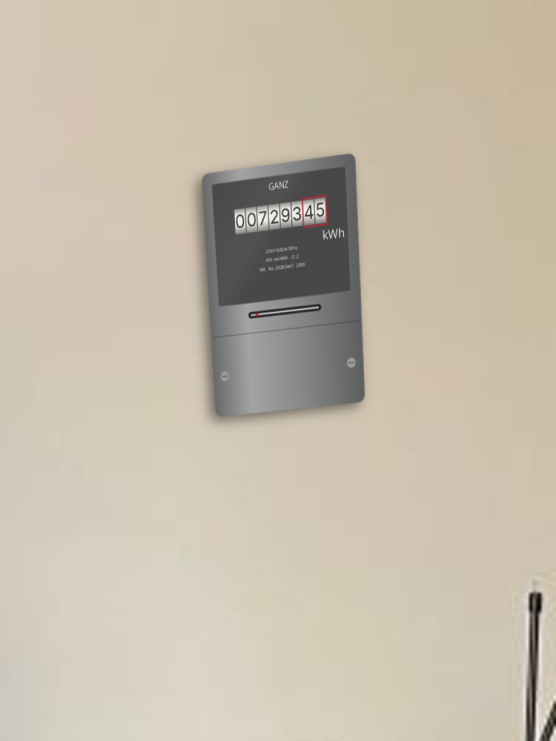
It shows 7293.45 kWh
